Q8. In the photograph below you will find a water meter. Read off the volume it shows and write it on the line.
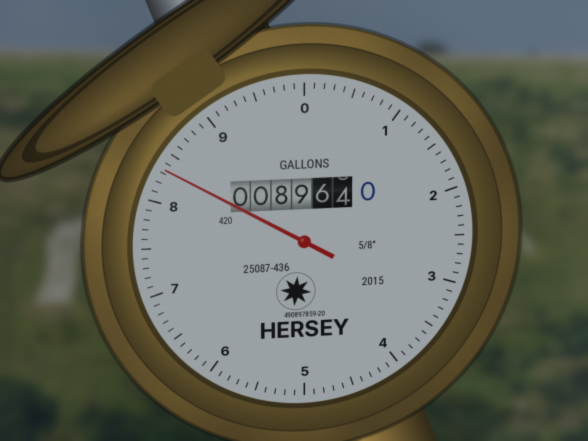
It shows 89638.3 gal
